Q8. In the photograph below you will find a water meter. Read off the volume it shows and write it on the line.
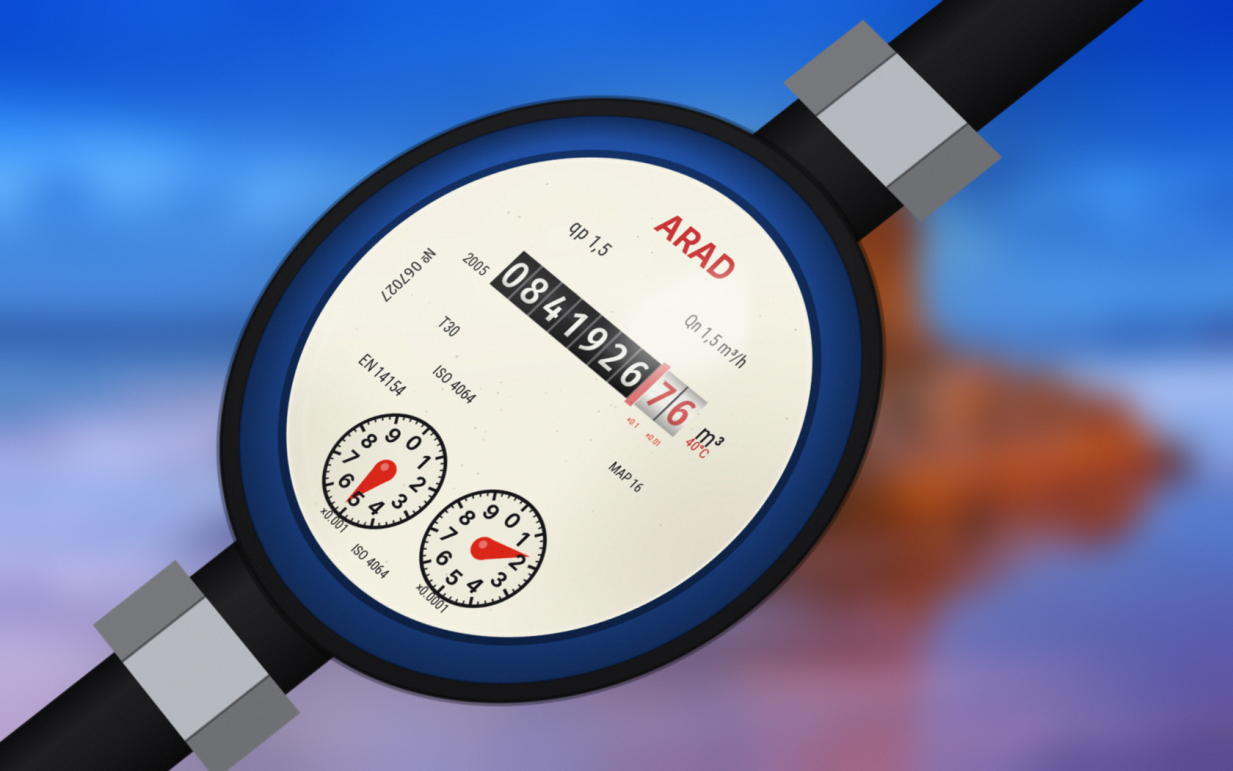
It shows 841926.7651 m³
